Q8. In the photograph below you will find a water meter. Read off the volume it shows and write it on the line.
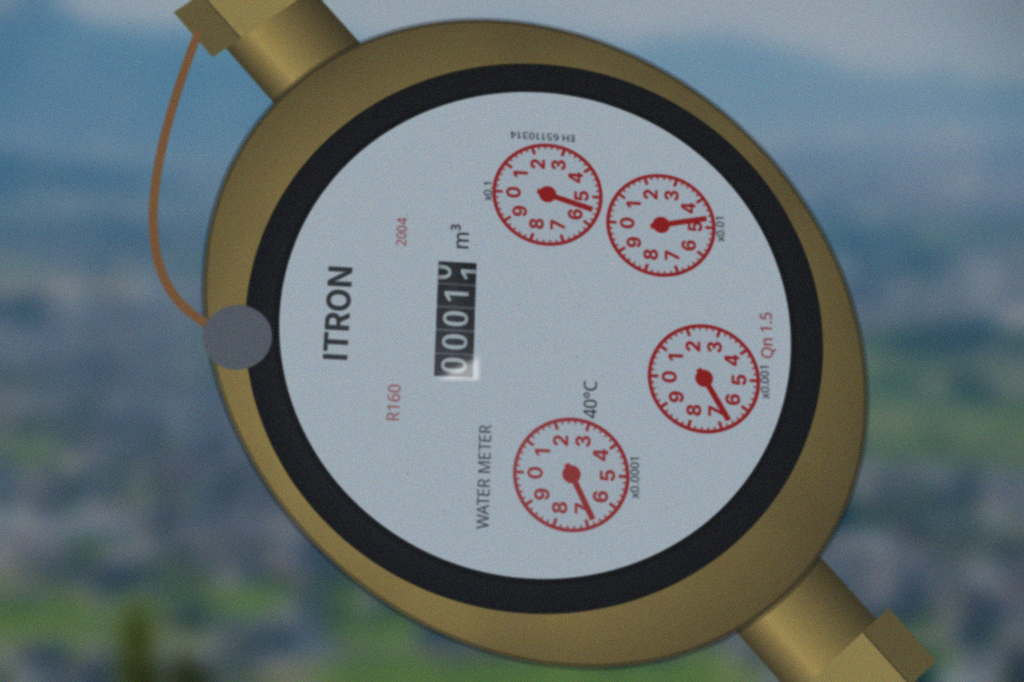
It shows 10.5466 m³
